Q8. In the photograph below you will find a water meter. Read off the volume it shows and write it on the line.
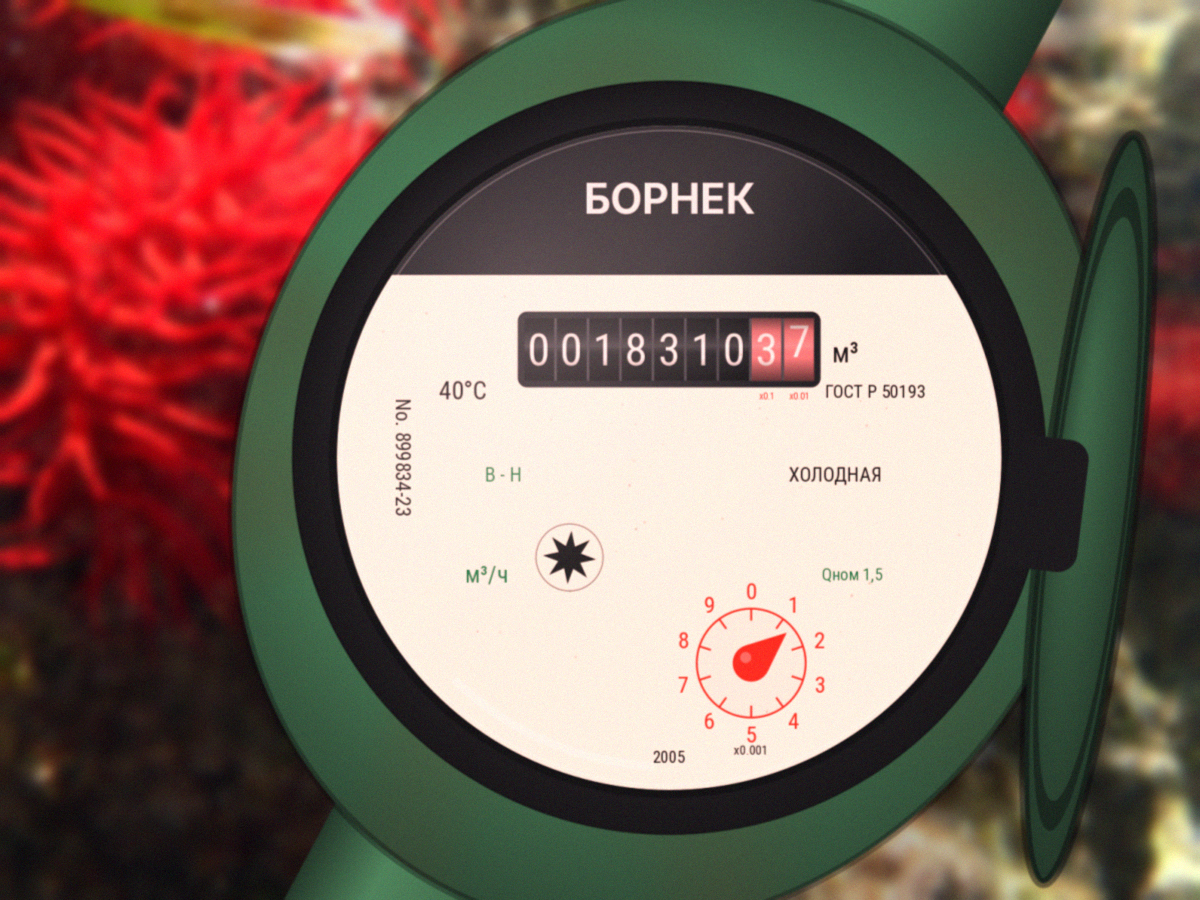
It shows 18310.371 m³
